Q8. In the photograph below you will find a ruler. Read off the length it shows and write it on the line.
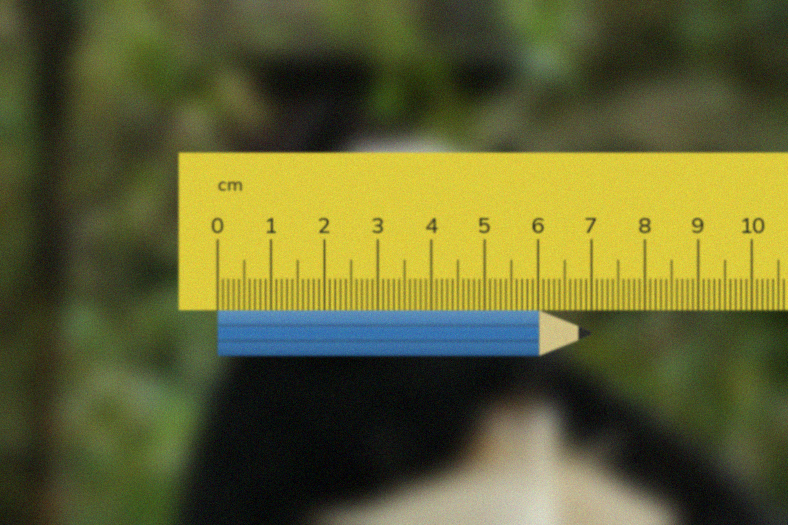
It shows 7 cm
